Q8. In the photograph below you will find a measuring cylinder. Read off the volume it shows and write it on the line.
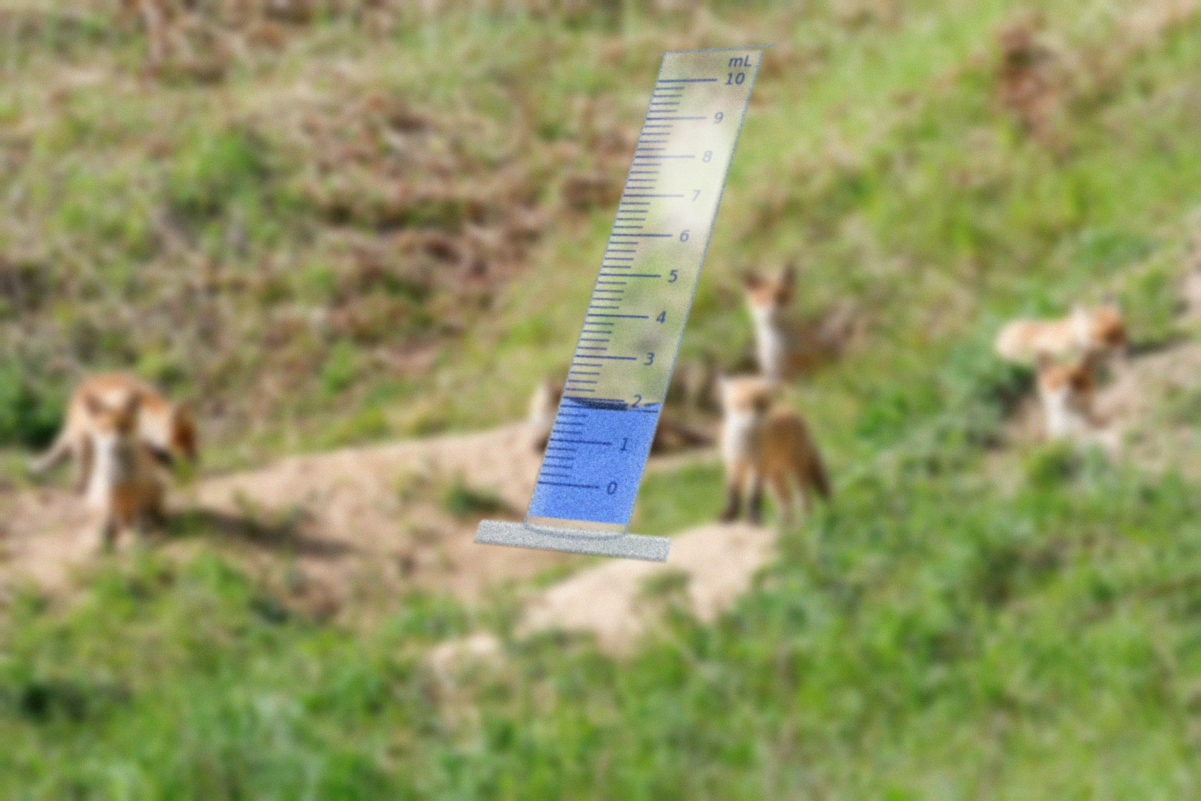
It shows 1.8 mL
